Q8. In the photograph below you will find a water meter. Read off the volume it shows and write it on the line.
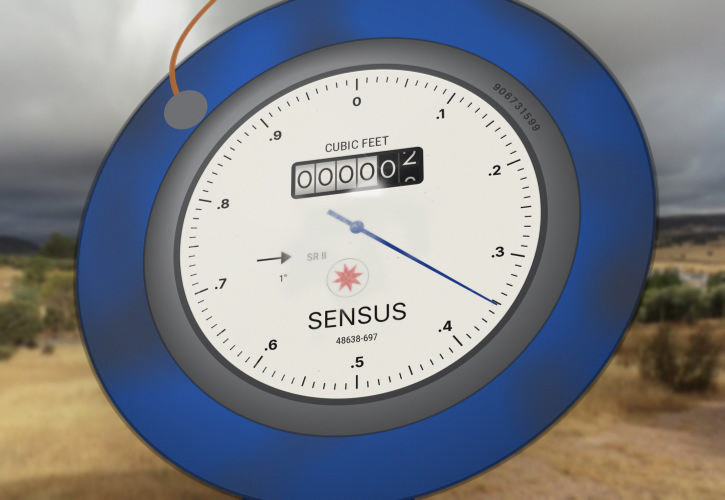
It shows 2.35 ft³
